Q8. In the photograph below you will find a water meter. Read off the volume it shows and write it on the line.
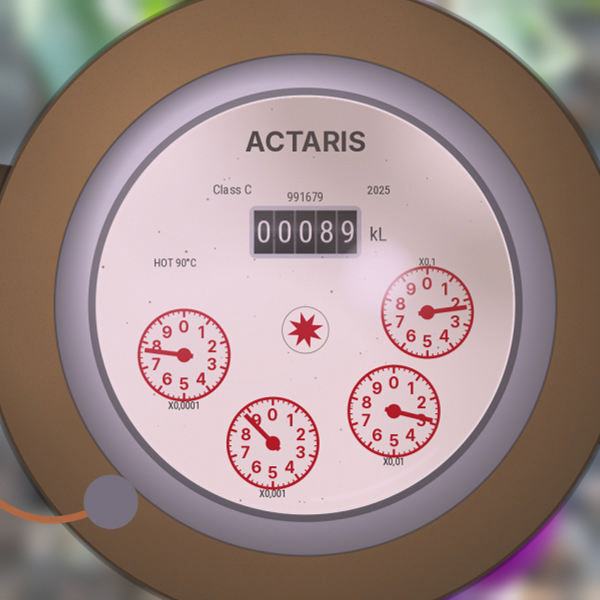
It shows 89.2287 kL
